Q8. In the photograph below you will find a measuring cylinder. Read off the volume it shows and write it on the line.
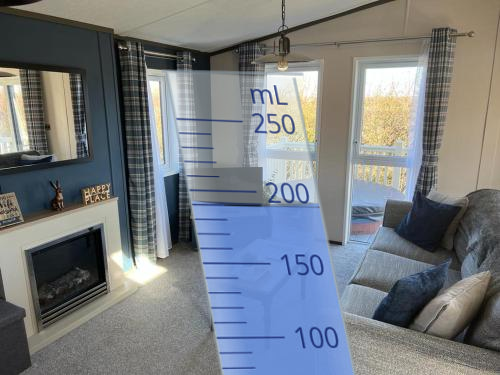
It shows 190 mL
